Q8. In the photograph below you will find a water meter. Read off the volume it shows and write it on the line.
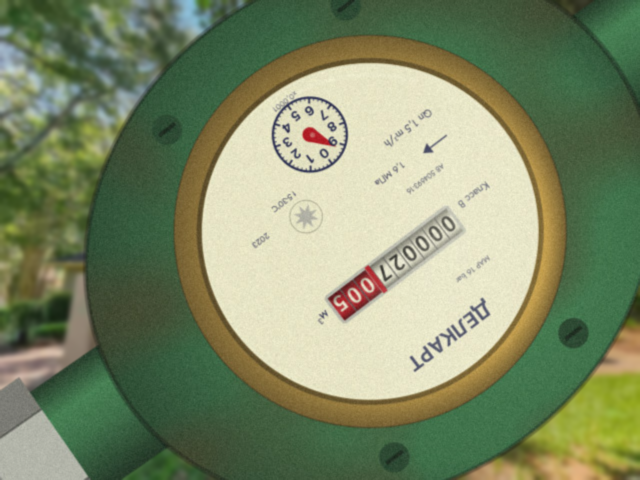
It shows 27.0049 m³
